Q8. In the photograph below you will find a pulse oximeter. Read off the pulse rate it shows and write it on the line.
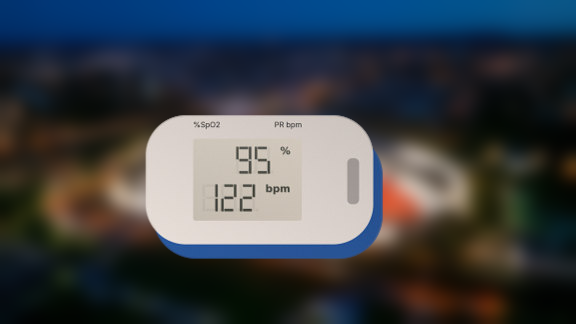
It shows 122 bpm
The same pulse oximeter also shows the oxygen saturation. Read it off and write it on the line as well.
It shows 95 %
